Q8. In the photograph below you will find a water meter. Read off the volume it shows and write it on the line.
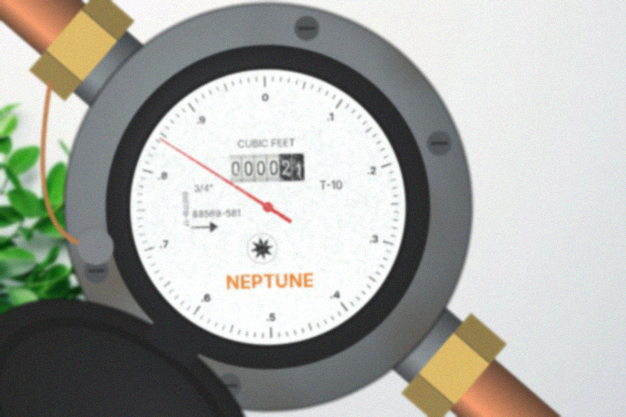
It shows 20.84 ft³
